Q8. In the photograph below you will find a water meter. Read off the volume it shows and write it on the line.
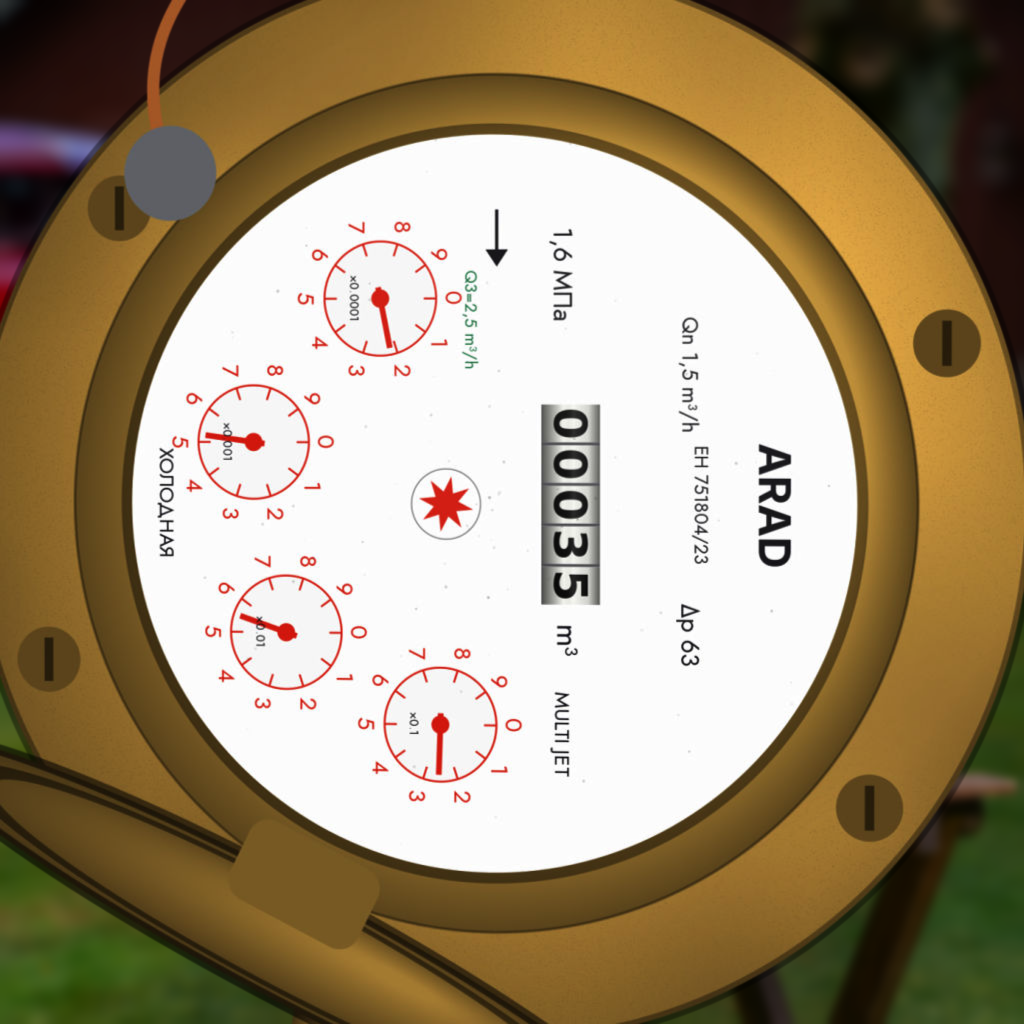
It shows 35.2552 m³
